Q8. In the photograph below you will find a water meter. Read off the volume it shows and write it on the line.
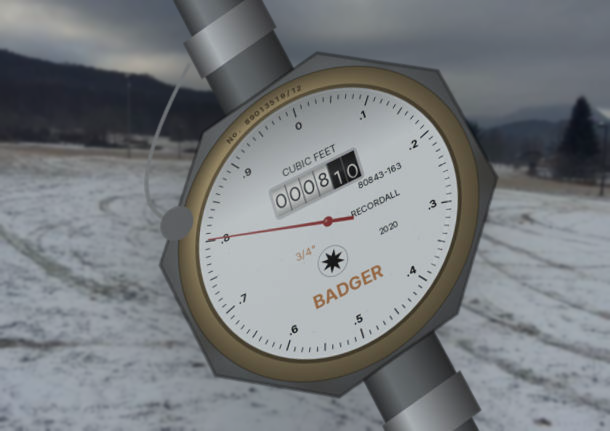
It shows 809.80 ft³
